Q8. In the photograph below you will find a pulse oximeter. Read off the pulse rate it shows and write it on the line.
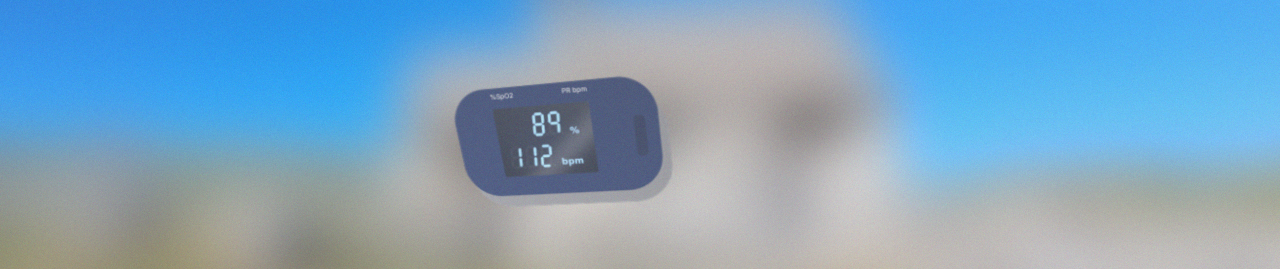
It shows 112 bpm
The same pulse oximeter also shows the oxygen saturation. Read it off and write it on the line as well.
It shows 89 %
